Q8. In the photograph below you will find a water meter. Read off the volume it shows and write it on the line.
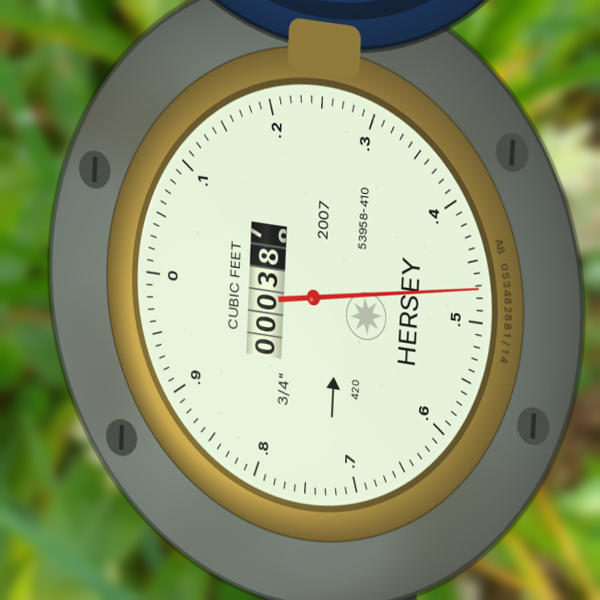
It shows 387.47 ft³
